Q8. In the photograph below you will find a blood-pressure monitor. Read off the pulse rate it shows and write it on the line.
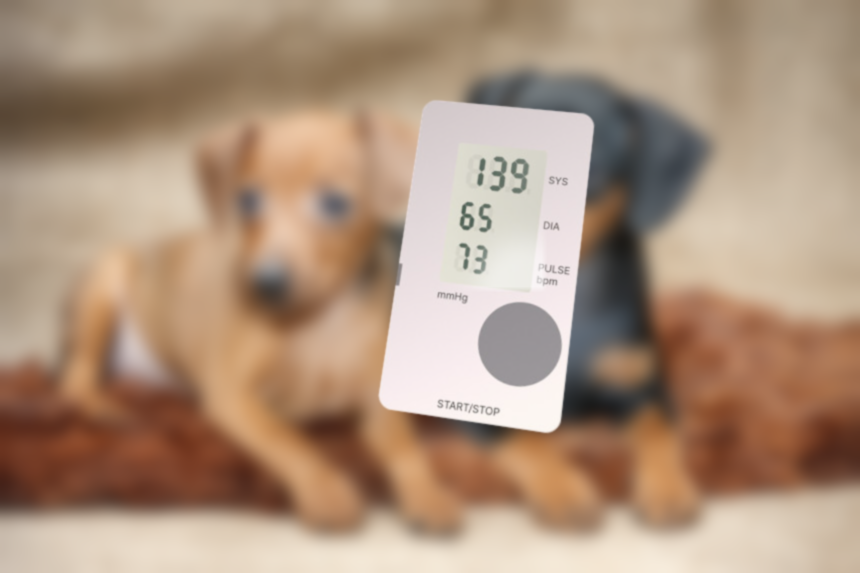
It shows 73 bpm
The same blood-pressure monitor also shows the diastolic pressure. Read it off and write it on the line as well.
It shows 65 mmHg
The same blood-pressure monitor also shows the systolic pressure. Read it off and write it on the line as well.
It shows 139 mmHg
